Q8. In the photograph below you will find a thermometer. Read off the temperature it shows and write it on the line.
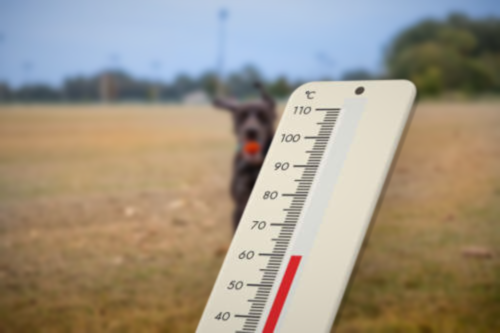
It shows 60 °C
